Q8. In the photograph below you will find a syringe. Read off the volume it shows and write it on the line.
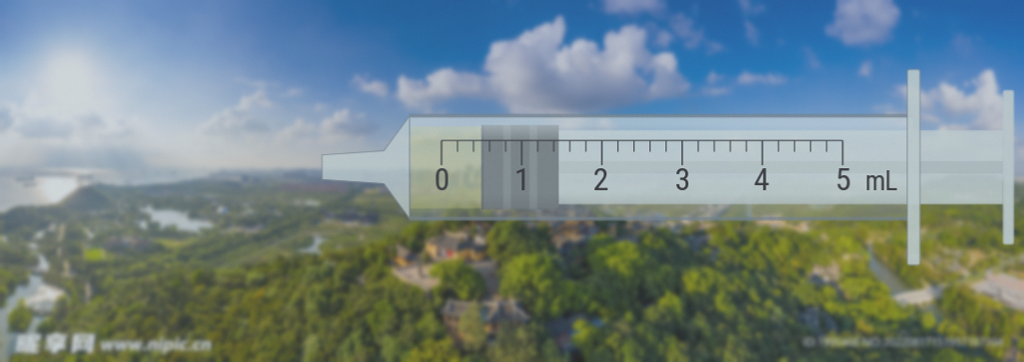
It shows 0.5 mL
